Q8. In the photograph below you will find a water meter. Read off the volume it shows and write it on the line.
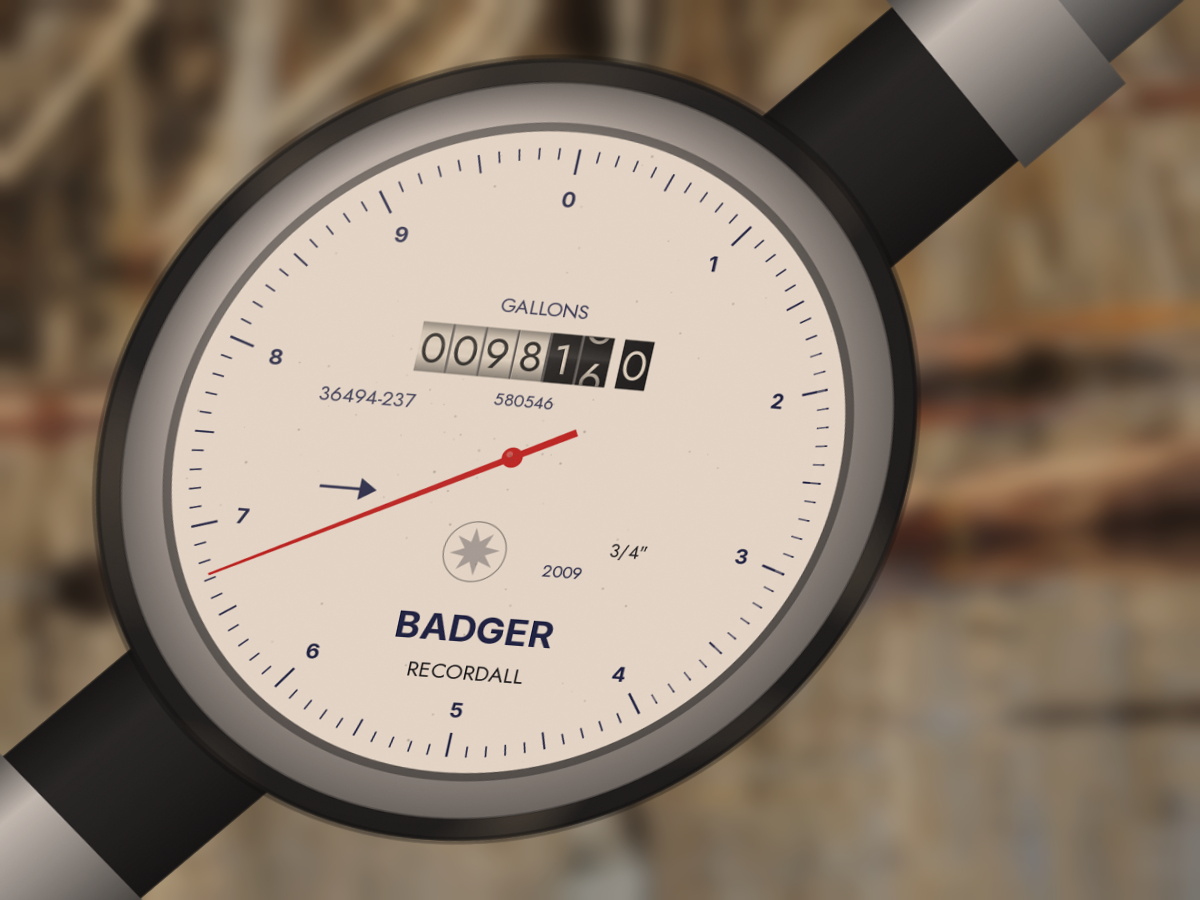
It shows 98156.7 gal
